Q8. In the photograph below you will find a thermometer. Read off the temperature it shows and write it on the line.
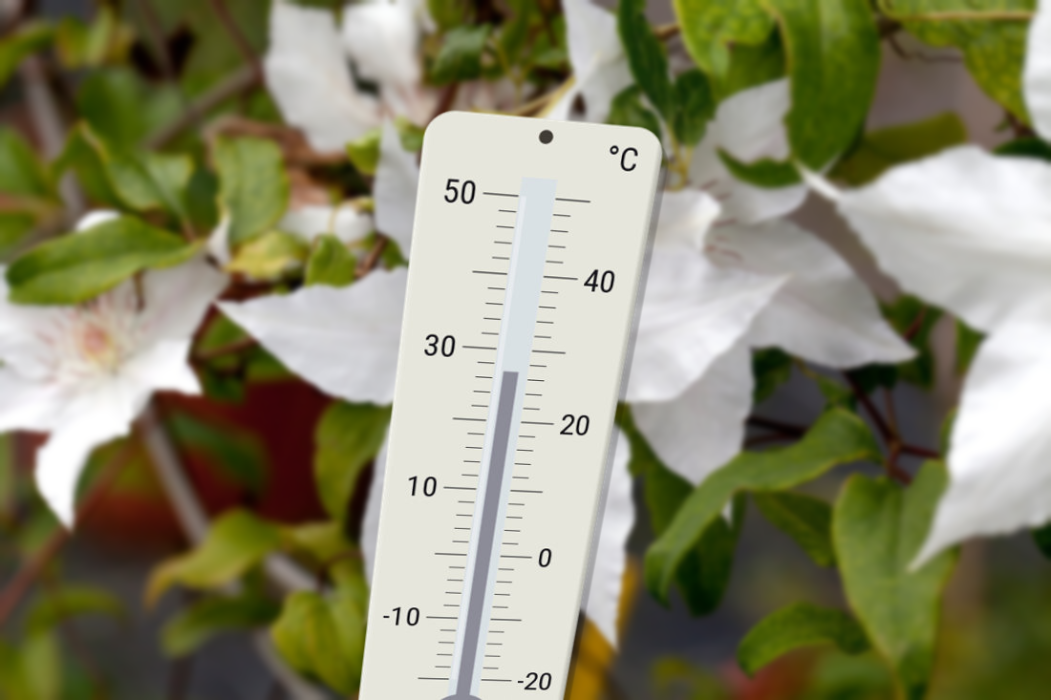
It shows 27 °C
